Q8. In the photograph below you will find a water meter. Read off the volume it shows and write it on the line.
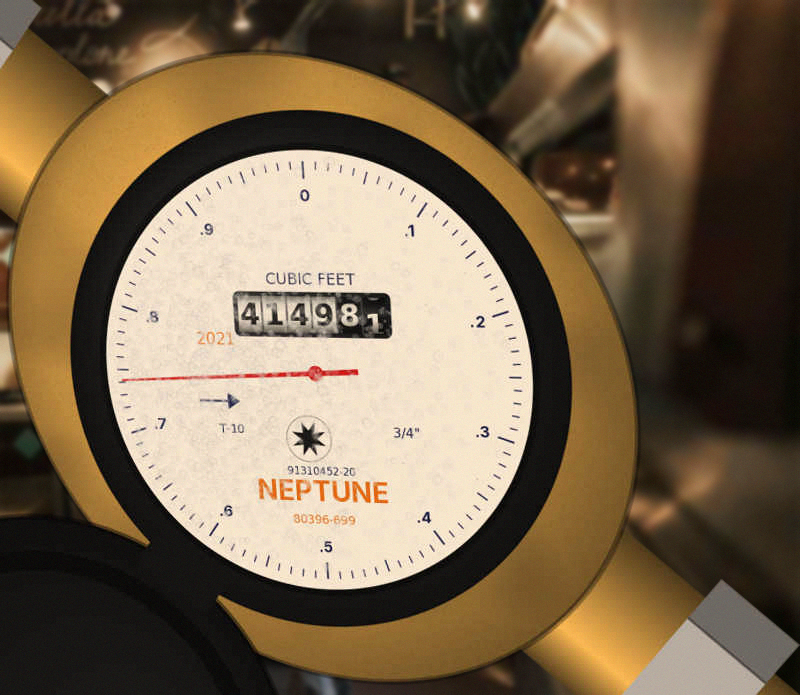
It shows 414980.74 ft³
